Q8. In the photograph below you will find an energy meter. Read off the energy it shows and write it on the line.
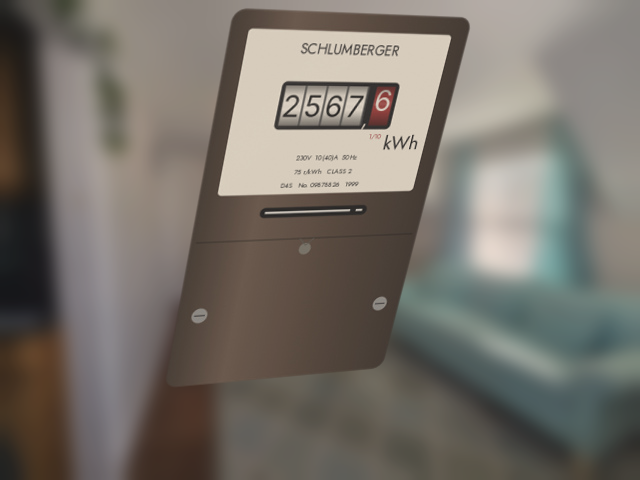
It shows 2567.6 kWh
